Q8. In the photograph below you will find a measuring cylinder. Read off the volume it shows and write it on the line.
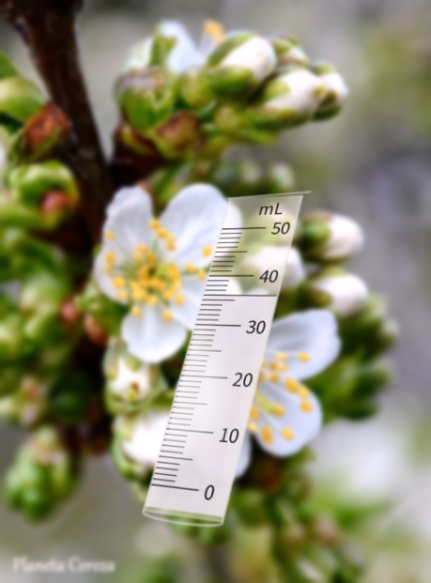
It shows 36 mL
